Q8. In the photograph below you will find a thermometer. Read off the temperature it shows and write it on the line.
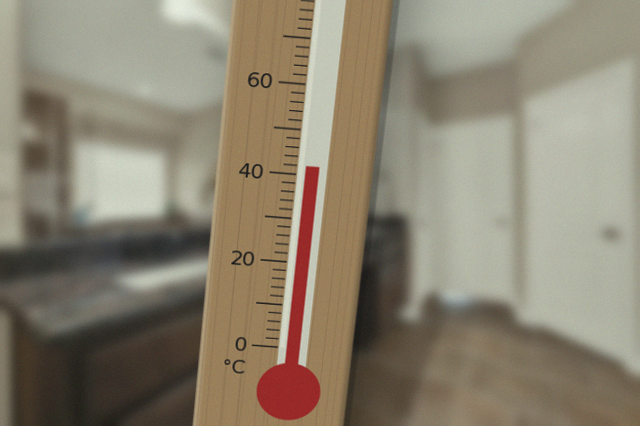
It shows 42 °C
